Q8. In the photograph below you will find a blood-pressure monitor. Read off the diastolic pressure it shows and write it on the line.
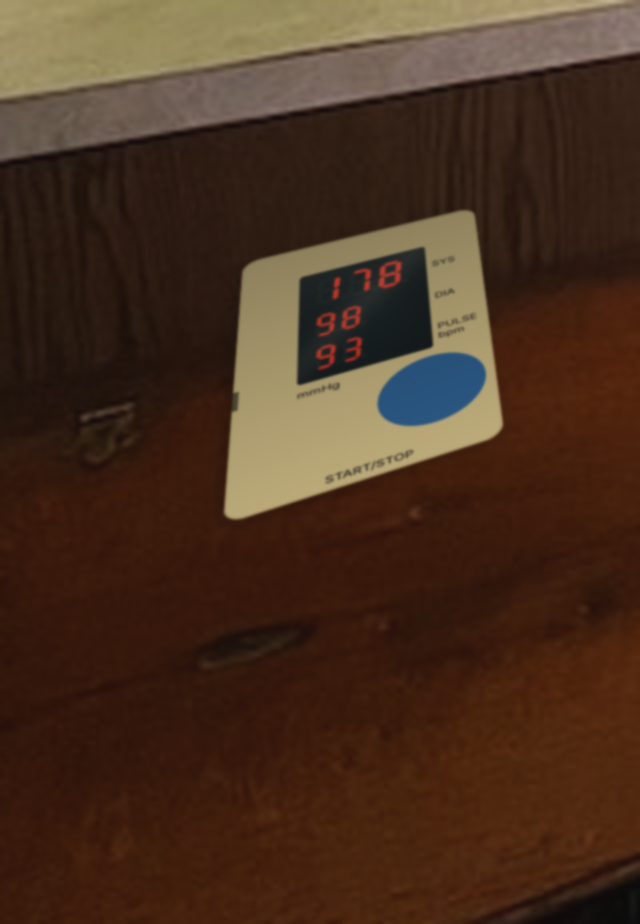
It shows 98 mmHg
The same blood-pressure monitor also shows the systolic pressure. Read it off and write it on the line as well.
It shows 178 mmHg
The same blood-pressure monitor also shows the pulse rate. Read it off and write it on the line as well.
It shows 93 bpm
